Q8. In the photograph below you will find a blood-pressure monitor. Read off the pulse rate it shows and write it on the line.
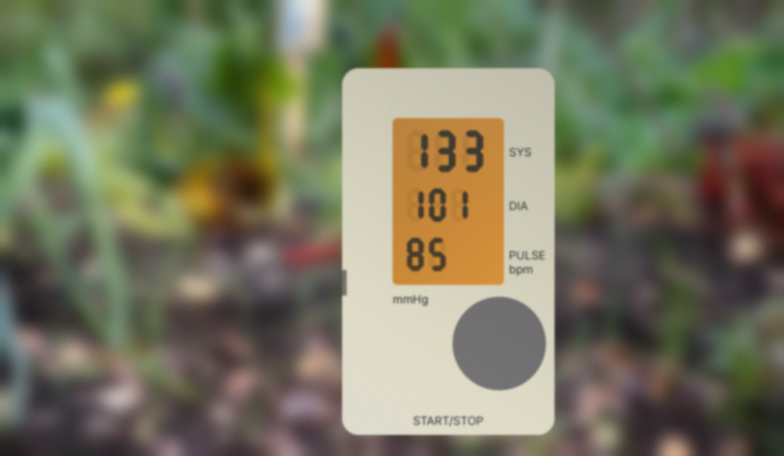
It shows 85 bpm
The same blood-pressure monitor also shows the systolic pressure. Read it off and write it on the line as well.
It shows 133 mmHg
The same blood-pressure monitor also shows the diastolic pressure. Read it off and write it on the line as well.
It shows 101 mmHg
